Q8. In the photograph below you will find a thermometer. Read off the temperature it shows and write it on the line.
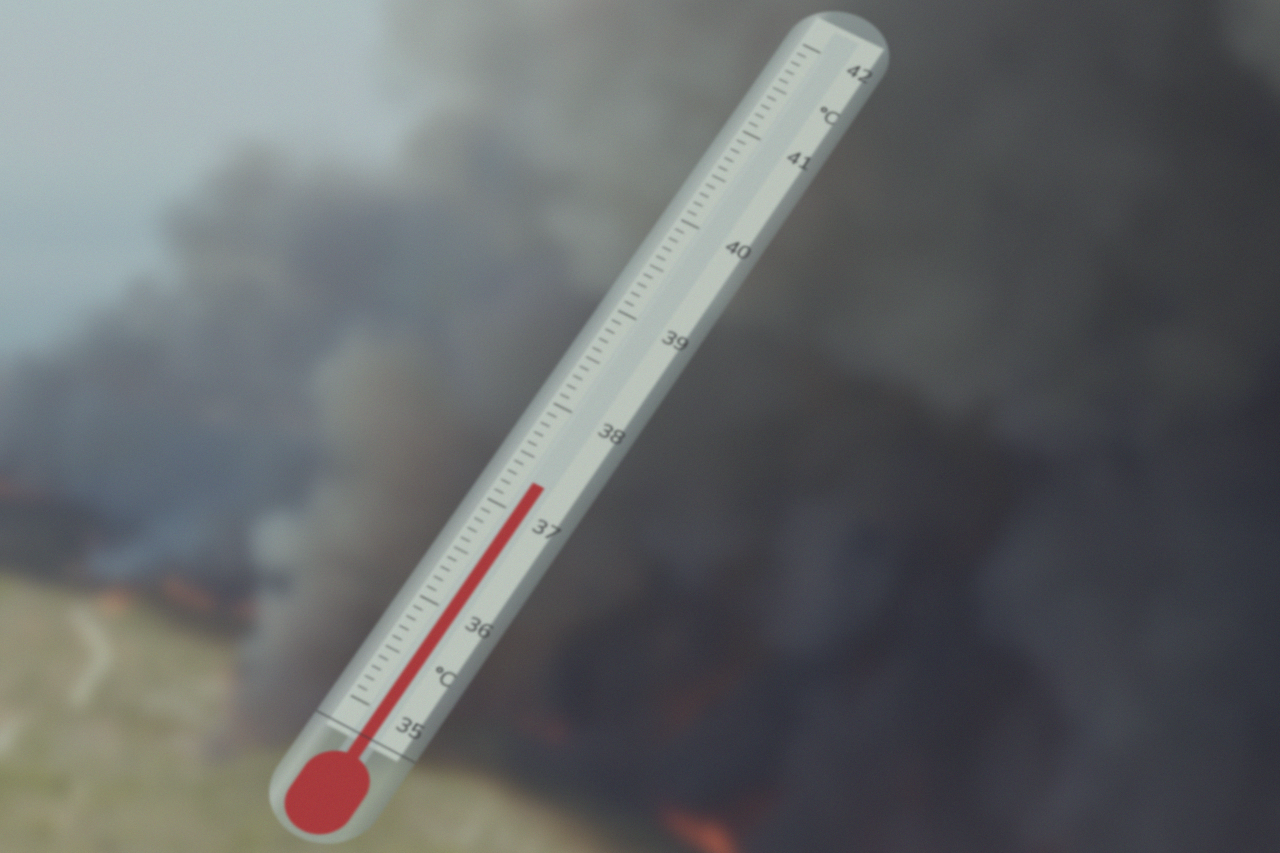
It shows 37.3 °C
